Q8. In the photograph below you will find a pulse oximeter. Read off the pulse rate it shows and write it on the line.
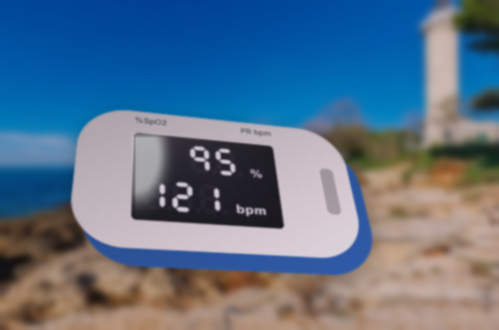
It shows 121 bpm
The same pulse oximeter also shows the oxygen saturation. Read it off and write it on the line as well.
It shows 95 %
